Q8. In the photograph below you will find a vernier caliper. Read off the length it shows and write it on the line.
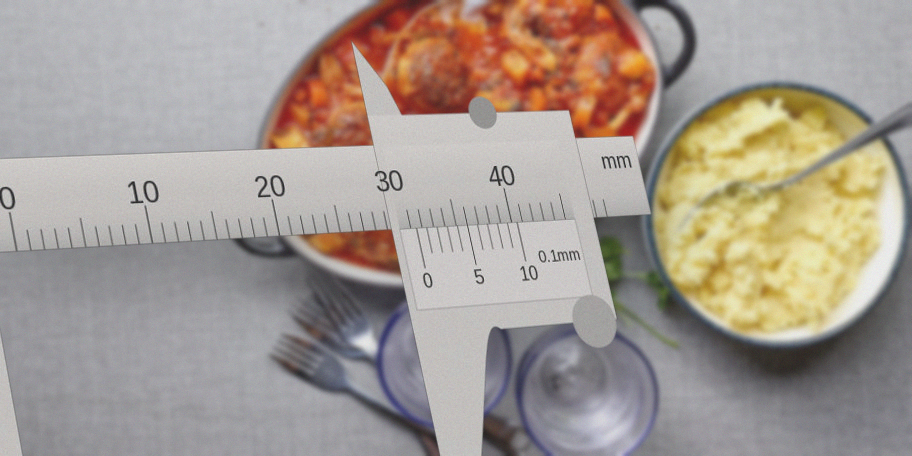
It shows 31.5 mm
